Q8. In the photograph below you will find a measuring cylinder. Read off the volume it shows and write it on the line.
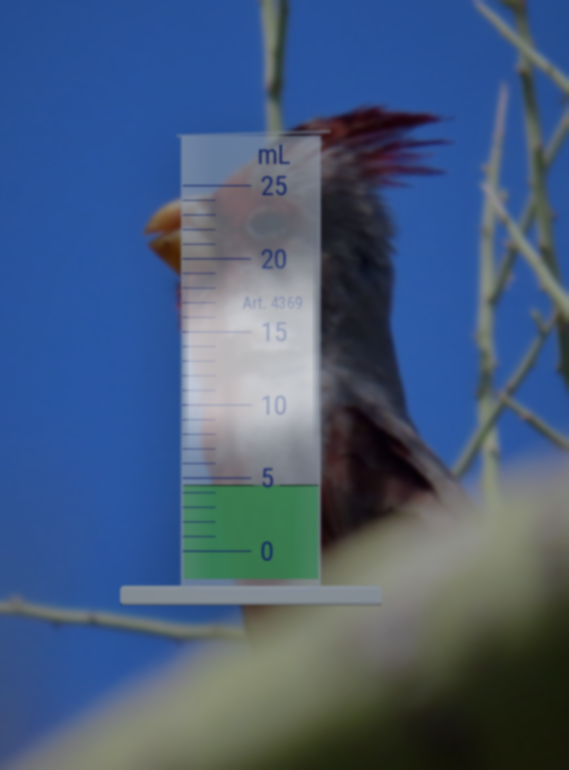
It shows 4.5 mL
